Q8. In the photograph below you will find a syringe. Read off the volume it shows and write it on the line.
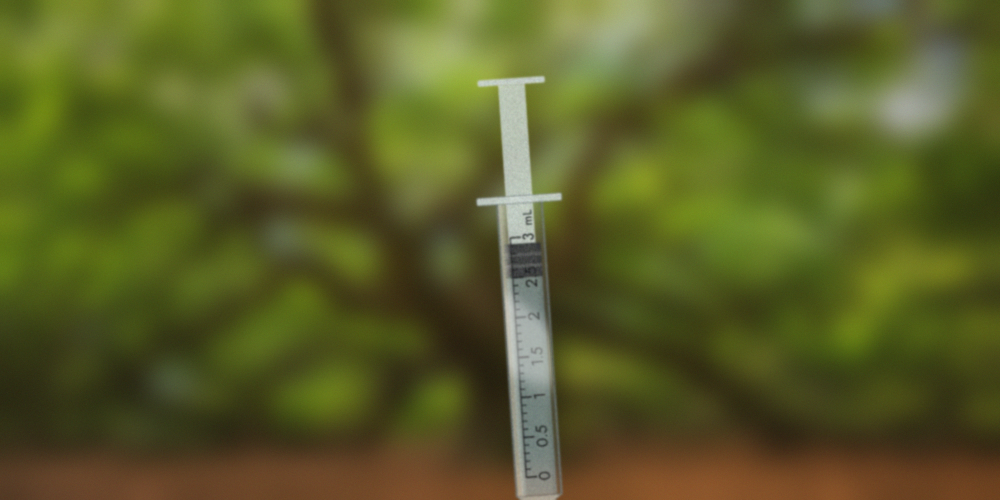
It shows 2.5 mL
